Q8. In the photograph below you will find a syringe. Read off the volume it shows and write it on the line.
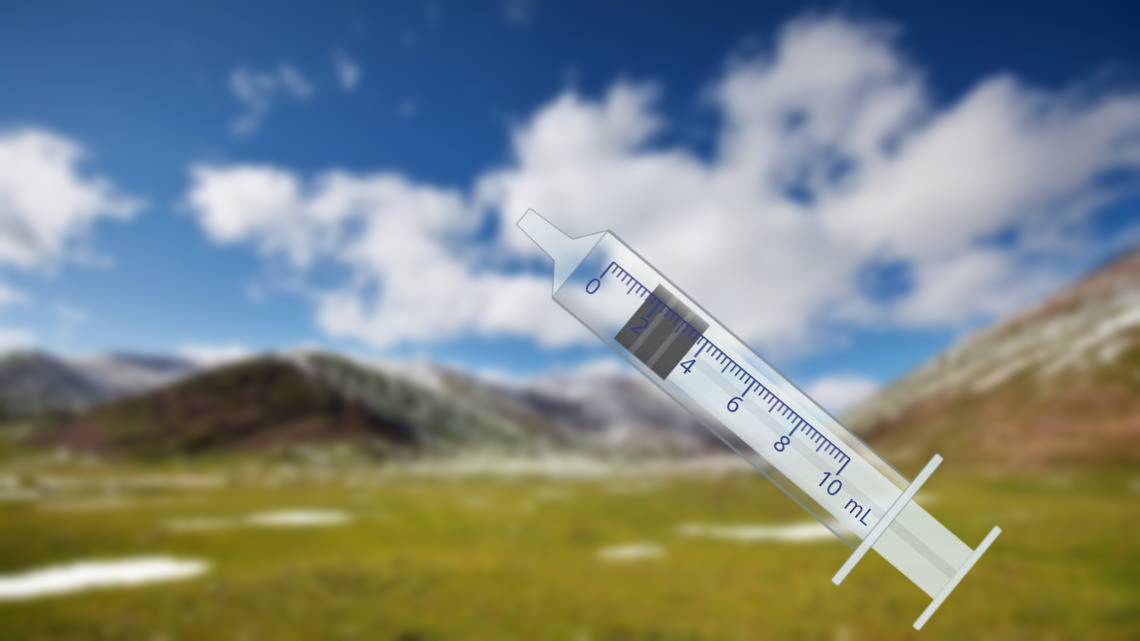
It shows 1.6 mL
